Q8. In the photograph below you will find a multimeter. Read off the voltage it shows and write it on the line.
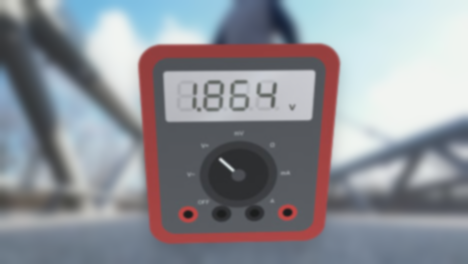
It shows 1.864 V
